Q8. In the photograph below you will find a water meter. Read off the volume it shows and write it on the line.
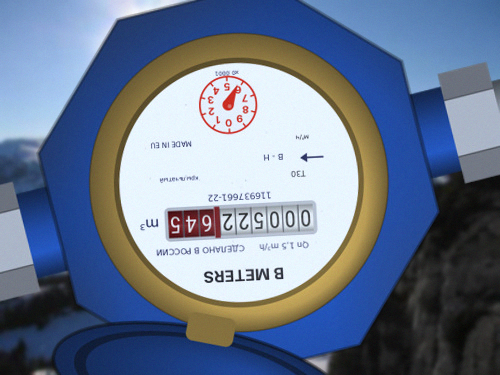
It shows 522.6455 m³
